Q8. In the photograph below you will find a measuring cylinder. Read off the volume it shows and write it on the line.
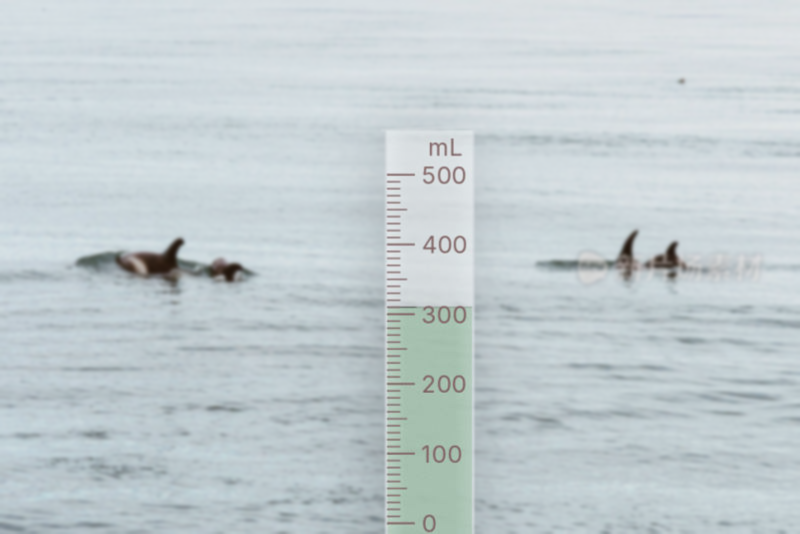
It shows 310 mL
